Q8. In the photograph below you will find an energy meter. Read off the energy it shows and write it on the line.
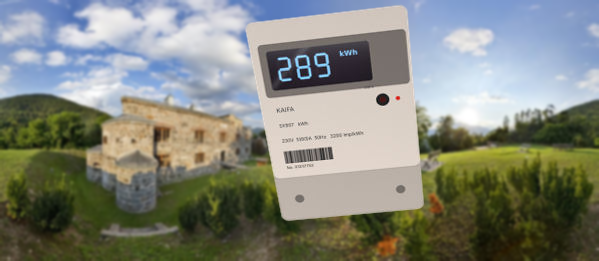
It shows 289 kWh
